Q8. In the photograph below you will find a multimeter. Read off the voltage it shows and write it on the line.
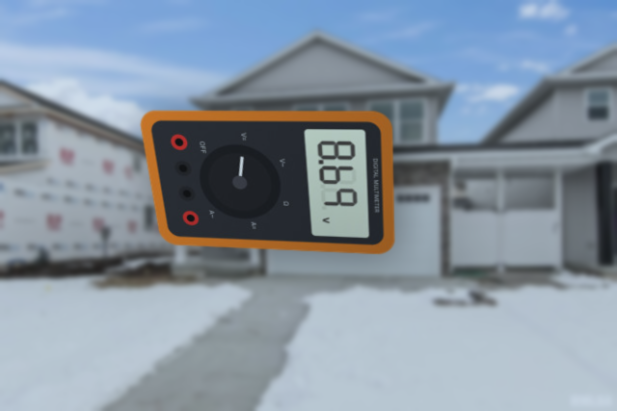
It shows 8.69 V
